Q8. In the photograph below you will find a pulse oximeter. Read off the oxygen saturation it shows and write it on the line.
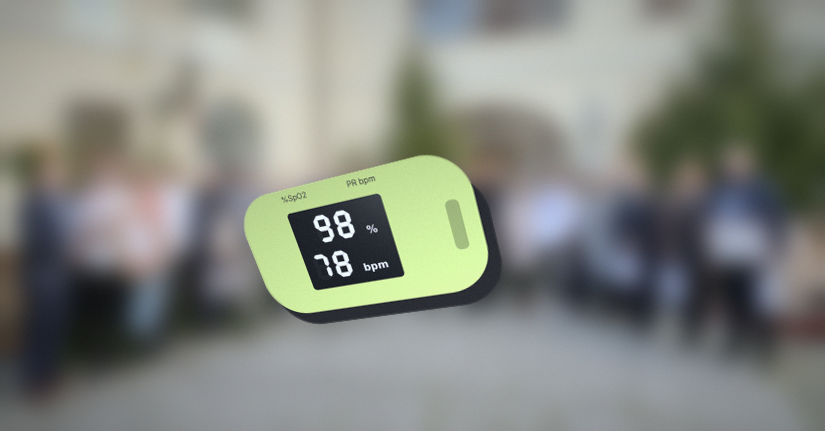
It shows 98 %
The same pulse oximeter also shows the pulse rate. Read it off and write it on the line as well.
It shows 78 bpm
